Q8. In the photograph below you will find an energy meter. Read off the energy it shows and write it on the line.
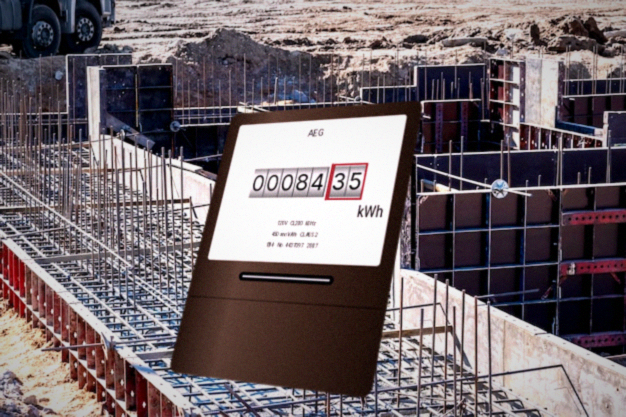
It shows 84.35 kWh
